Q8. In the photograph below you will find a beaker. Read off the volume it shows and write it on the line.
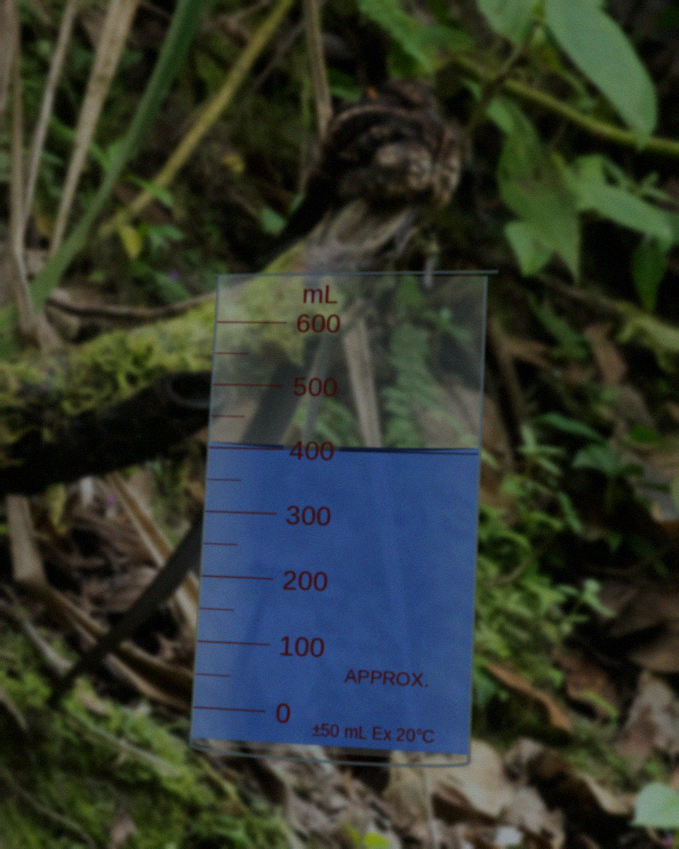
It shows 400 mL
